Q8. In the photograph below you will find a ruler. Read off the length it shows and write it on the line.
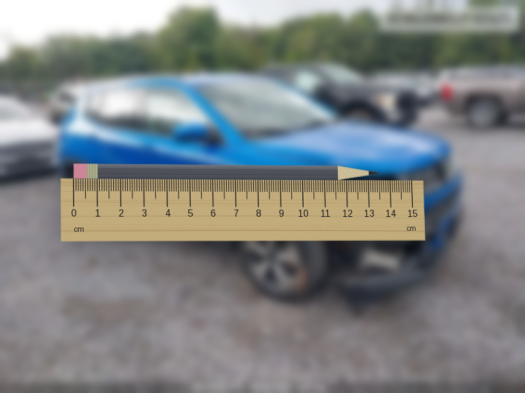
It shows 13.5 cm
